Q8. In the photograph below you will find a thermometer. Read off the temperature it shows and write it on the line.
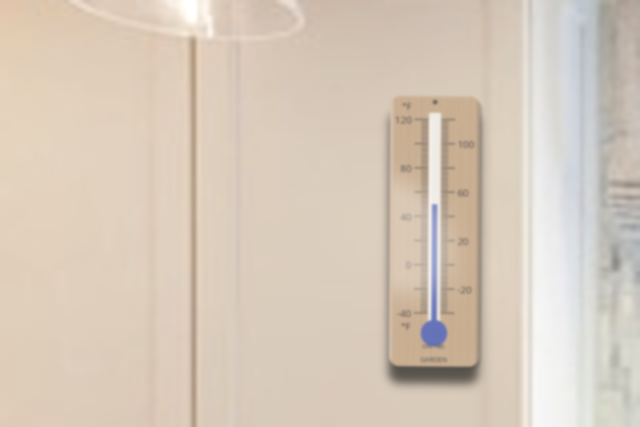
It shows 50 °F
